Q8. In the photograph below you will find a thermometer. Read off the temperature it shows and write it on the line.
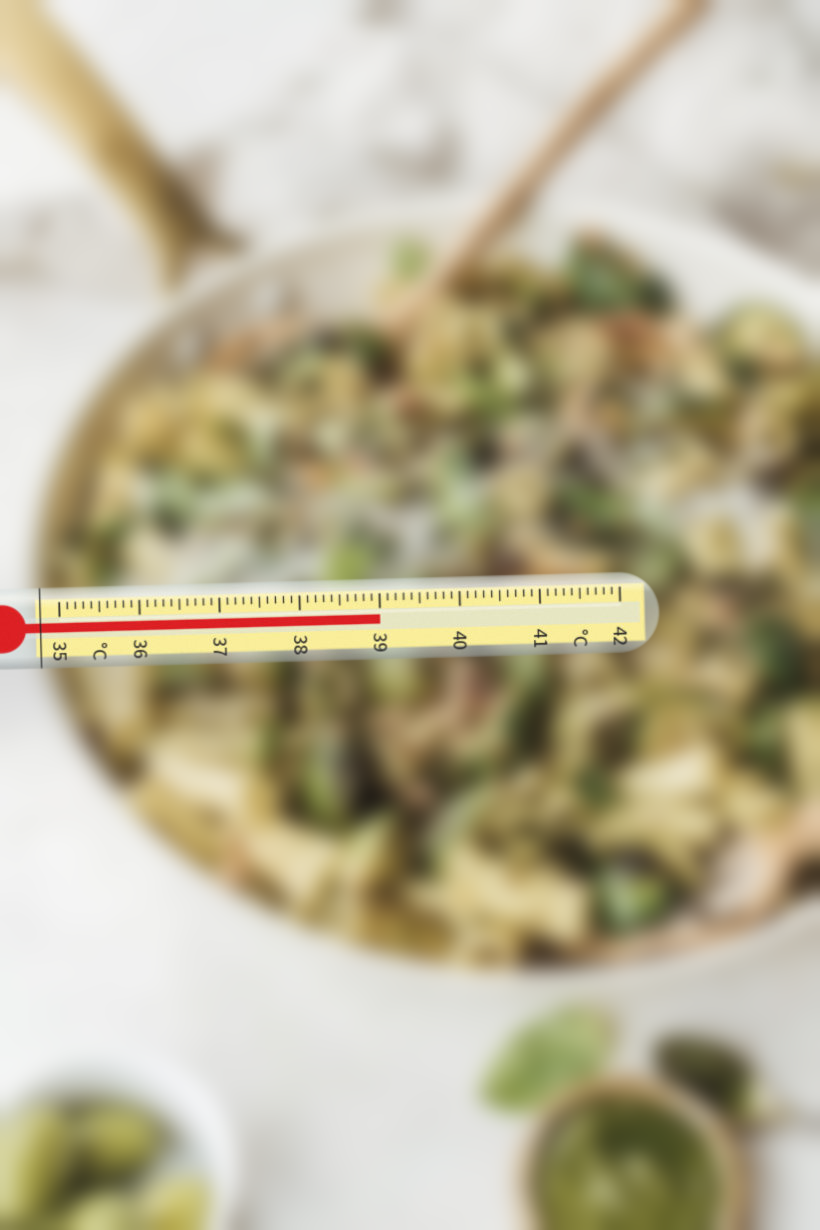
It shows 39 °C
